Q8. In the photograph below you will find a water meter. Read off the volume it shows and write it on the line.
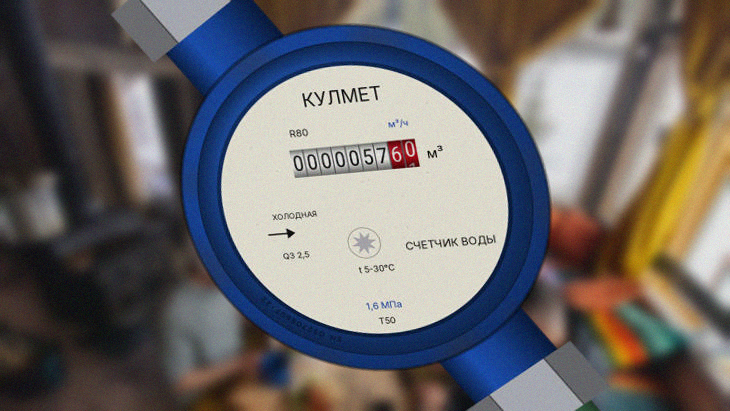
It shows 57.60 m³
